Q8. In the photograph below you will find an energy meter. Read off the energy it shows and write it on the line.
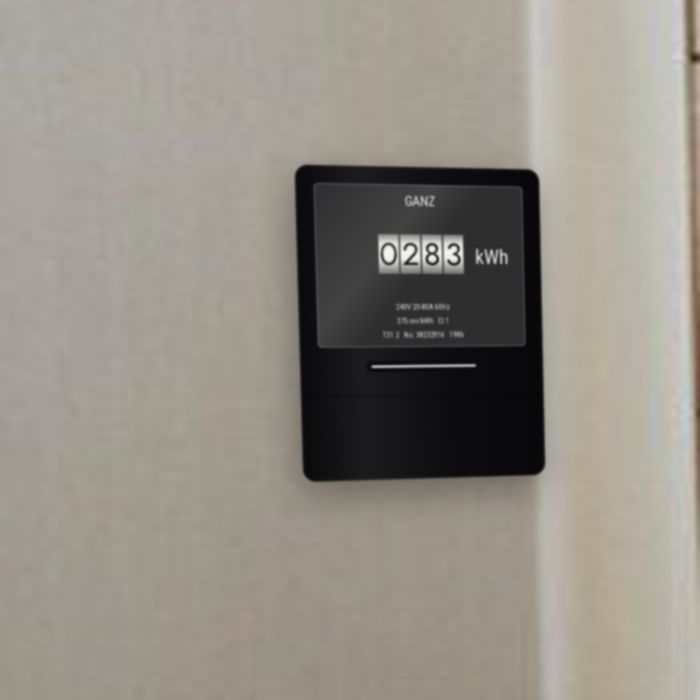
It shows 283 kWh
